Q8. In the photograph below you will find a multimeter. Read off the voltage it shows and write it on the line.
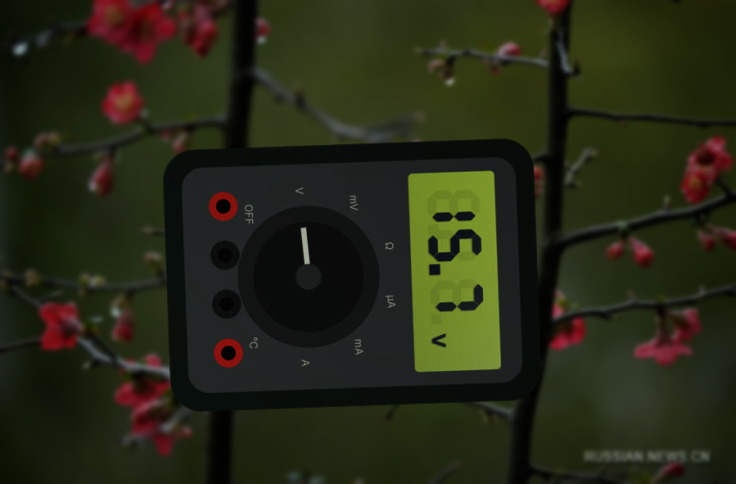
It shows 15.7 V
